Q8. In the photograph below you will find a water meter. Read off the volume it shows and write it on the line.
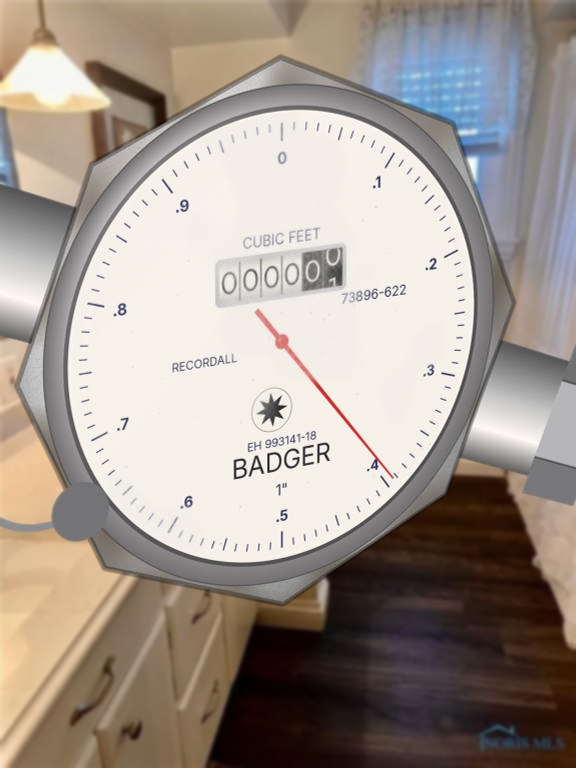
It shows 0.39 ft³
